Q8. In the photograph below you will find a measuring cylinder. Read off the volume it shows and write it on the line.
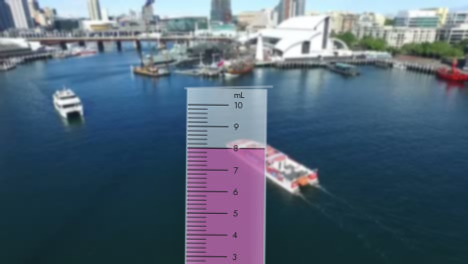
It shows 8 mL
